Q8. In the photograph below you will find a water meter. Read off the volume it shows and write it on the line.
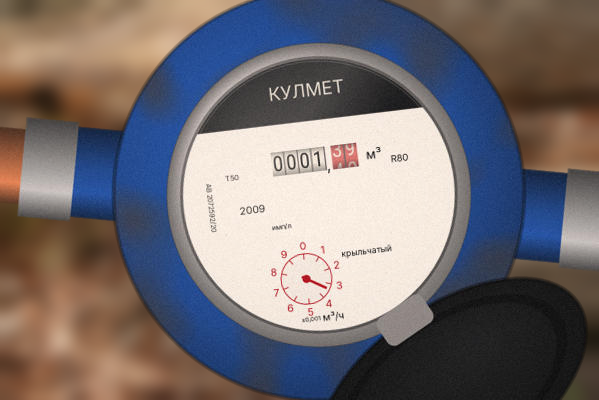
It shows 1.393 m³
